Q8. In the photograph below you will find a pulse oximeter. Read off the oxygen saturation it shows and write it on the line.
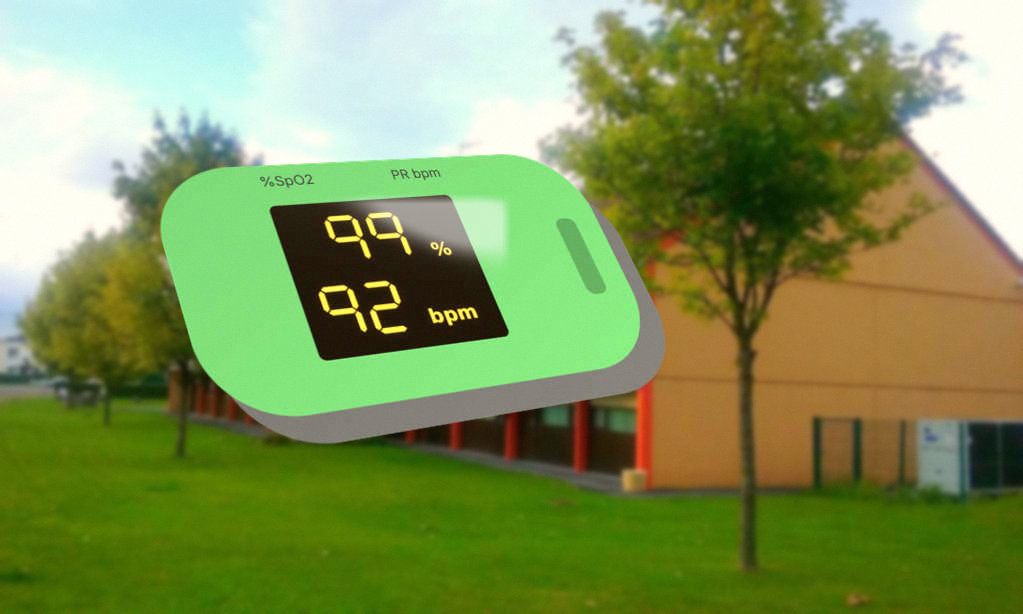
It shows 99 %
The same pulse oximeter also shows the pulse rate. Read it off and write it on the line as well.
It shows 92 bpm
